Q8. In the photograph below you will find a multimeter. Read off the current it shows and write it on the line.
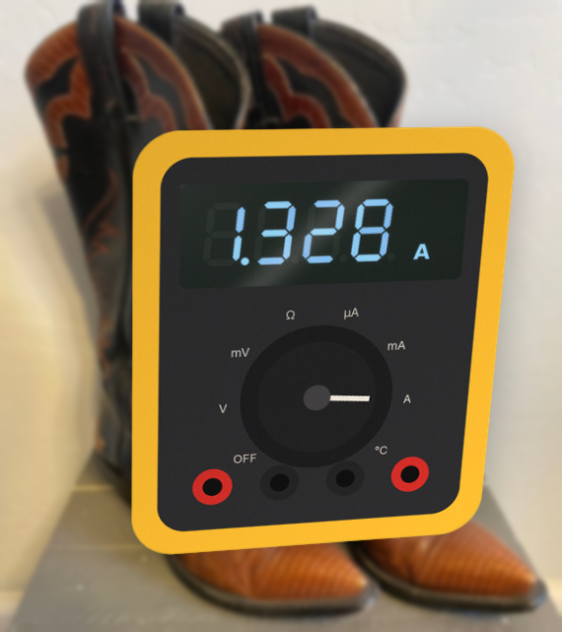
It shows 1.328 A
